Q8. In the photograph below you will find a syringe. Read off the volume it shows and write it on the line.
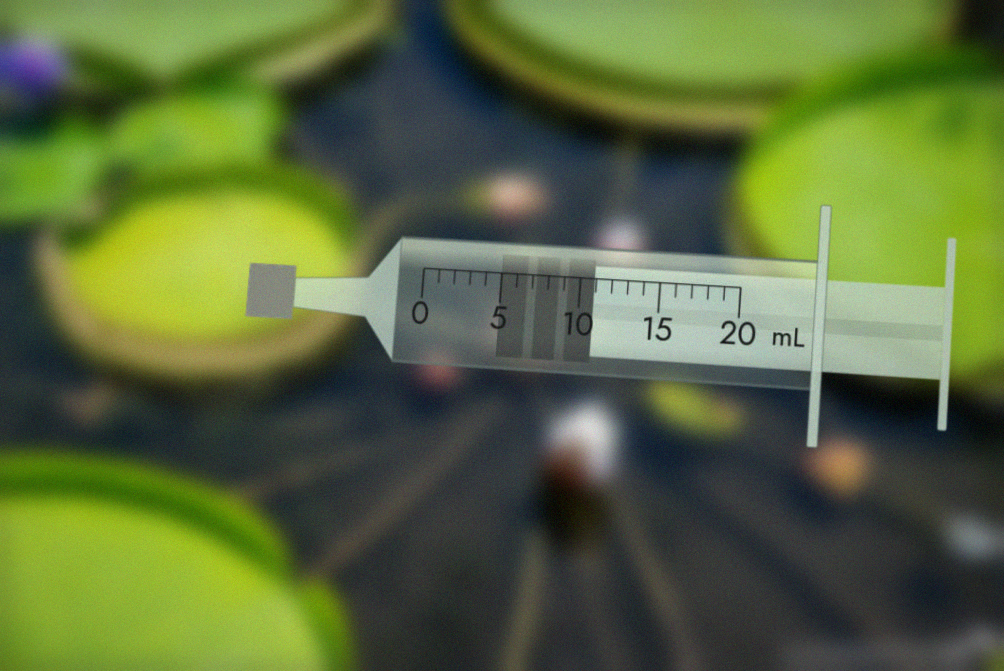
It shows 5 mL
